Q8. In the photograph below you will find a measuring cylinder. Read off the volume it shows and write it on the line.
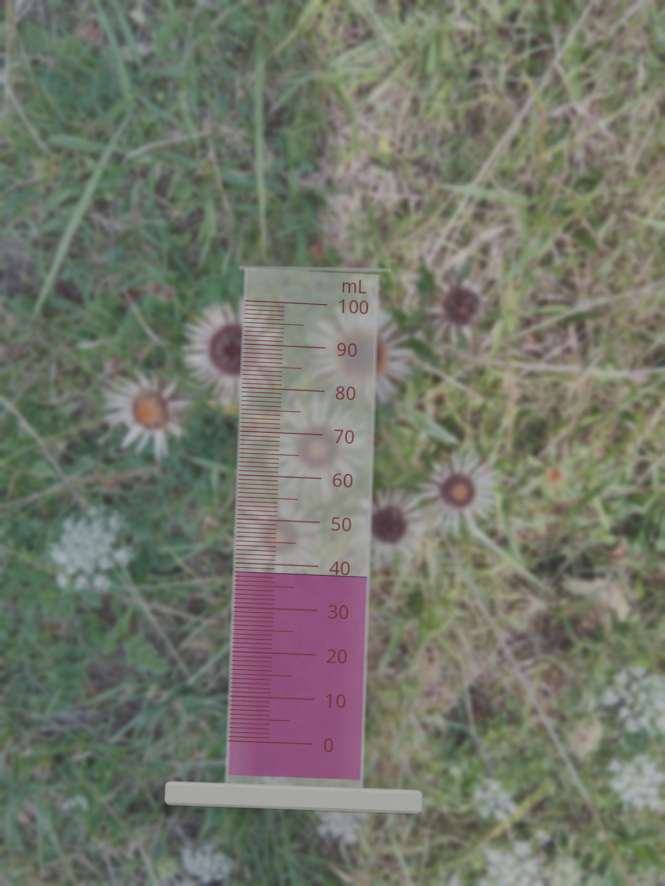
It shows 38 mL
